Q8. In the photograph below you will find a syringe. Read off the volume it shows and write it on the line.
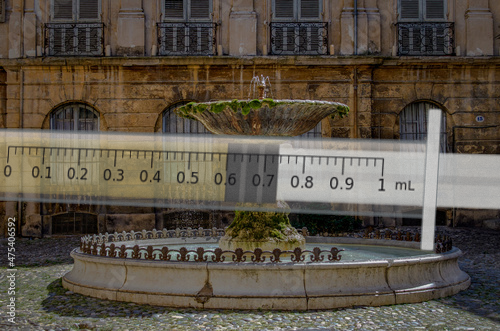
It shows 0.6 mL
